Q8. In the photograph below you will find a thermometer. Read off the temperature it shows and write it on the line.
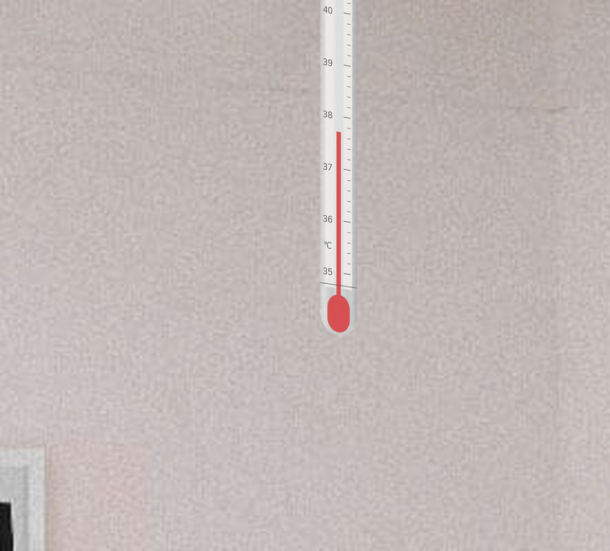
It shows 37.7 °C
